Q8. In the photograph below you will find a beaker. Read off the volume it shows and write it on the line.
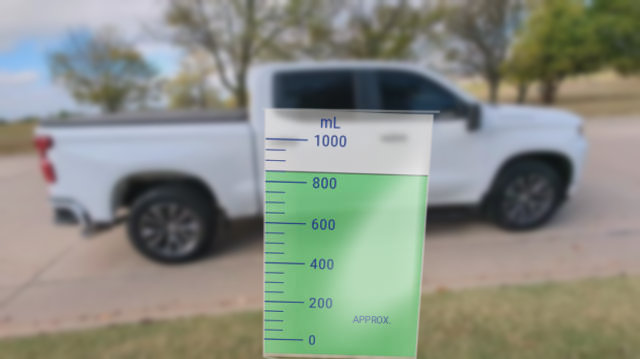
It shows 850 mL
